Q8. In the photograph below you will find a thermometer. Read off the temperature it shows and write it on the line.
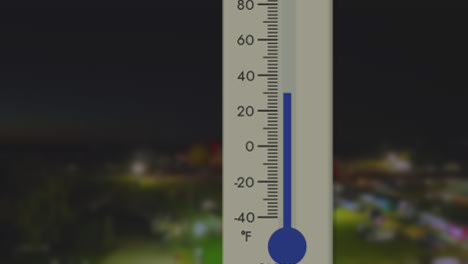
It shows 30 °F
